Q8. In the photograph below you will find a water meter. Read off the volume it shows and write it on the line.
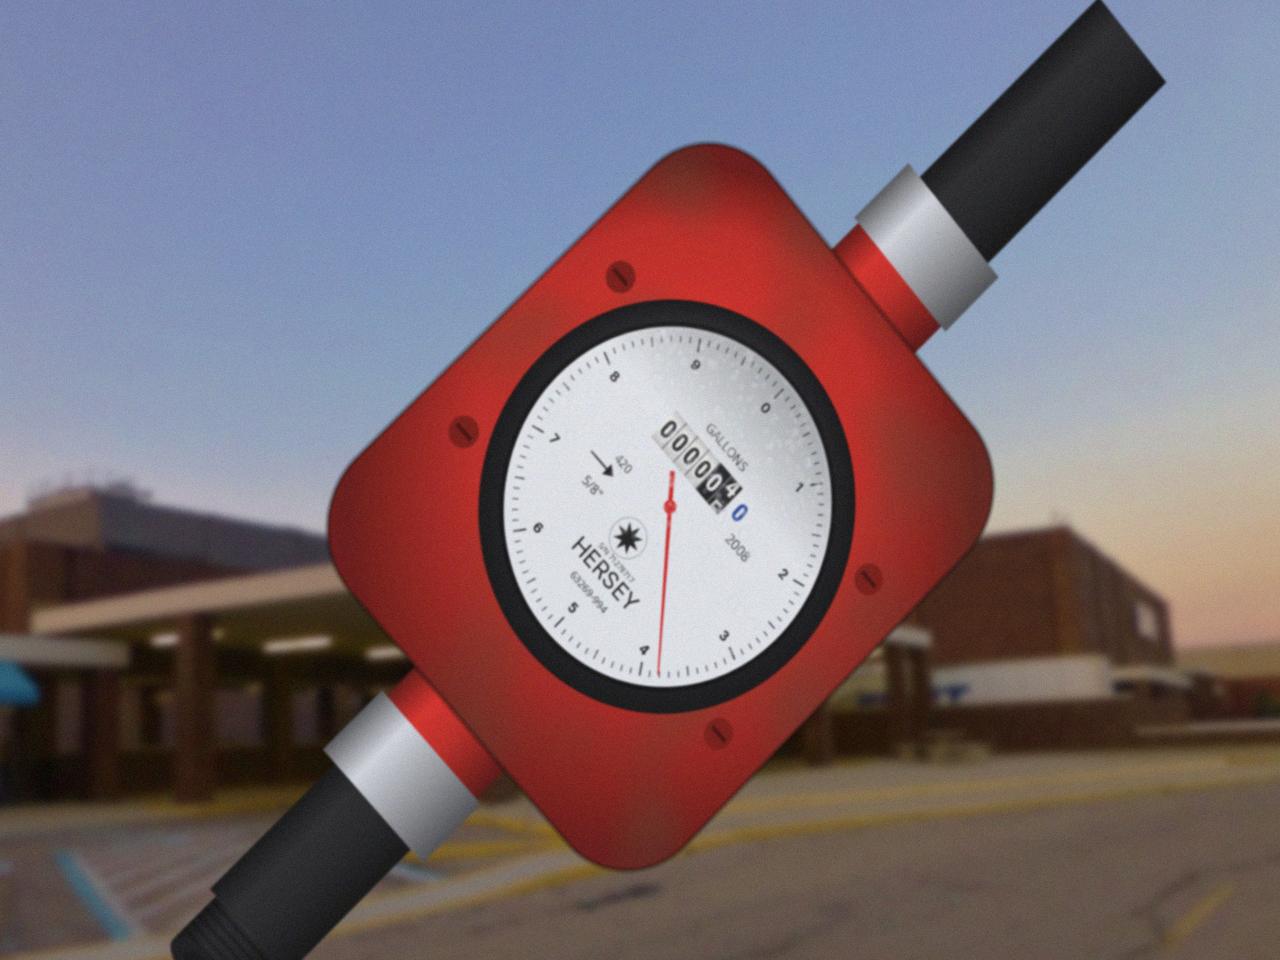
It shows 43.8 gal
